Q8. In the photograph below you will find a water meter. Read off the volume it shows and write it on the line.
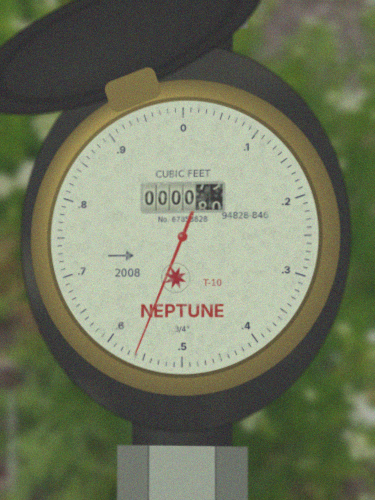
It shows 79.56 ft³
